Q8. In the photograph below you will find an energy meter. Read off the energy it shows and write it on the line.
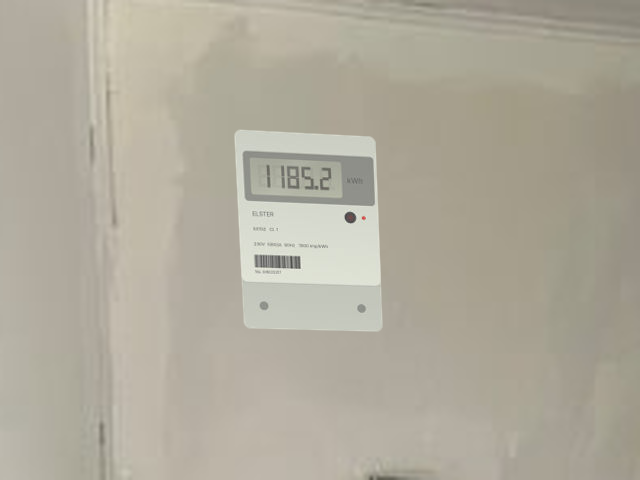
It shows 1185.2 kWh
